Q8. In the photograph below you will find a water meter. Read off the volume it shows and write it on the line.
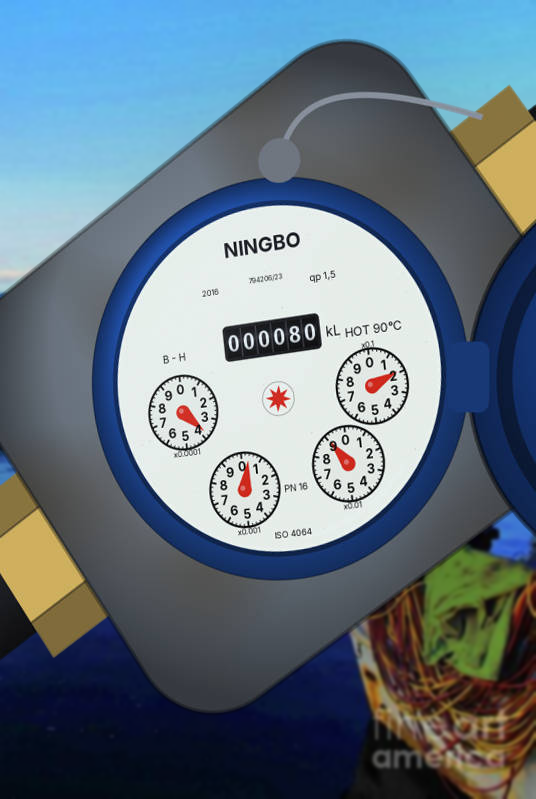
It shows 80.1903 kL
